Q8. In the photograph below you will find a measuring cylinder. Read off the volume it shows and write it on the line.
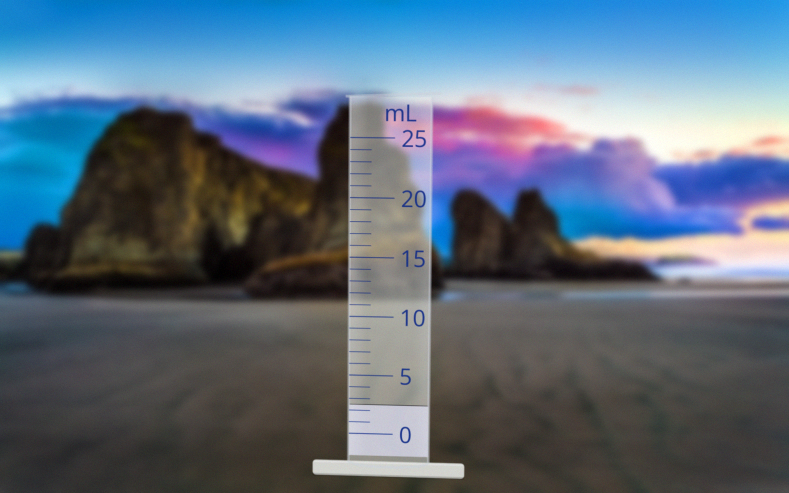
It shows 2.5 mL
